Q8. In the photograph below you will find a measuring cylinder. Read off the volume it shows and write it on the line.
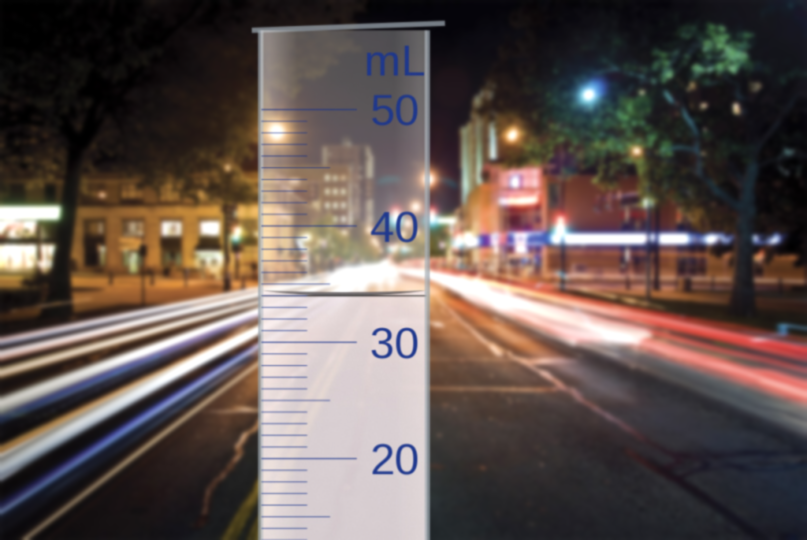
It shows 34 mL
